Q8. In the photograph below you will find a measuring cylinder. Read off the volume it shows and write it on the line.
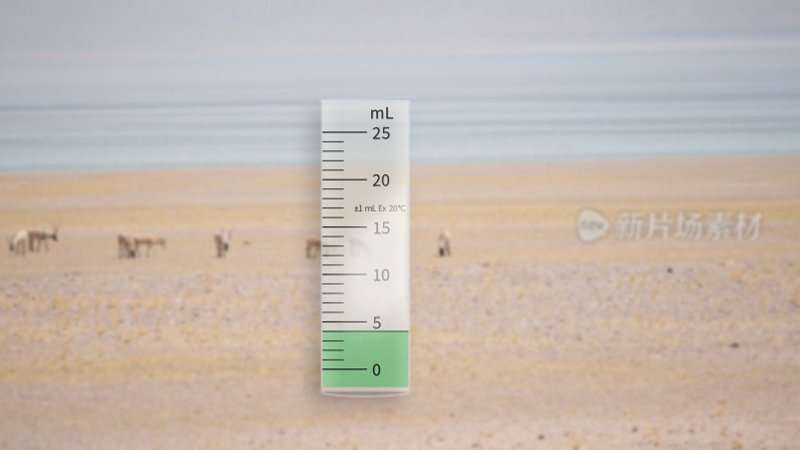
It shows 4 mL
